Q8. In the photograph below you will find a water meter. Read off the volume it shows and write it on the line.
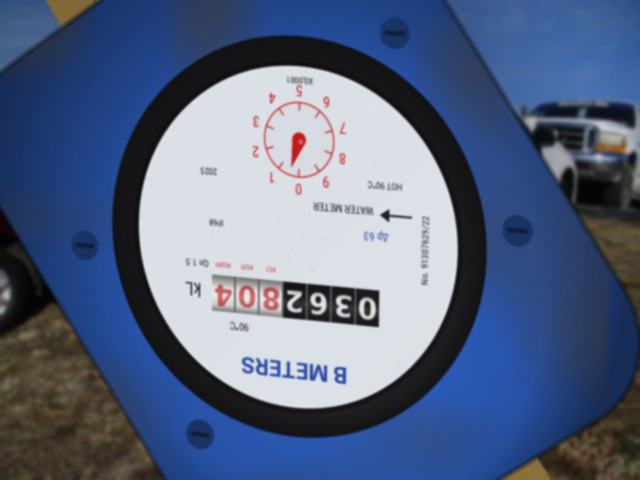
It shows 362.8040 kL
